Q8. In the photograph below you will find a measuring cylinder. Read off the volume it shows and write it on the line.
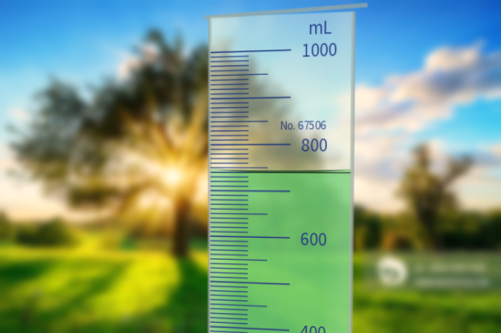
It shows 740 mL
